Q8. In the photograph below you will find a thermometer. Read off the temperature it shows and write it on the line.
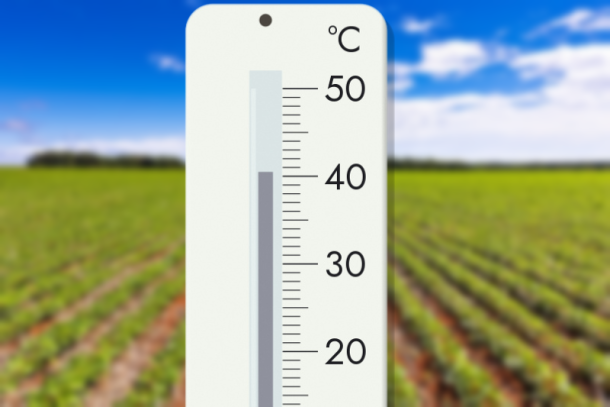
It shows 40.5 °C
